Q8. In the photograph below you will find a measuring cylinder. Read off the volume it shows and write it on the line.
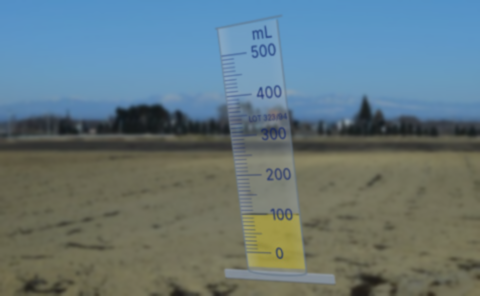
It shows 100 mL
